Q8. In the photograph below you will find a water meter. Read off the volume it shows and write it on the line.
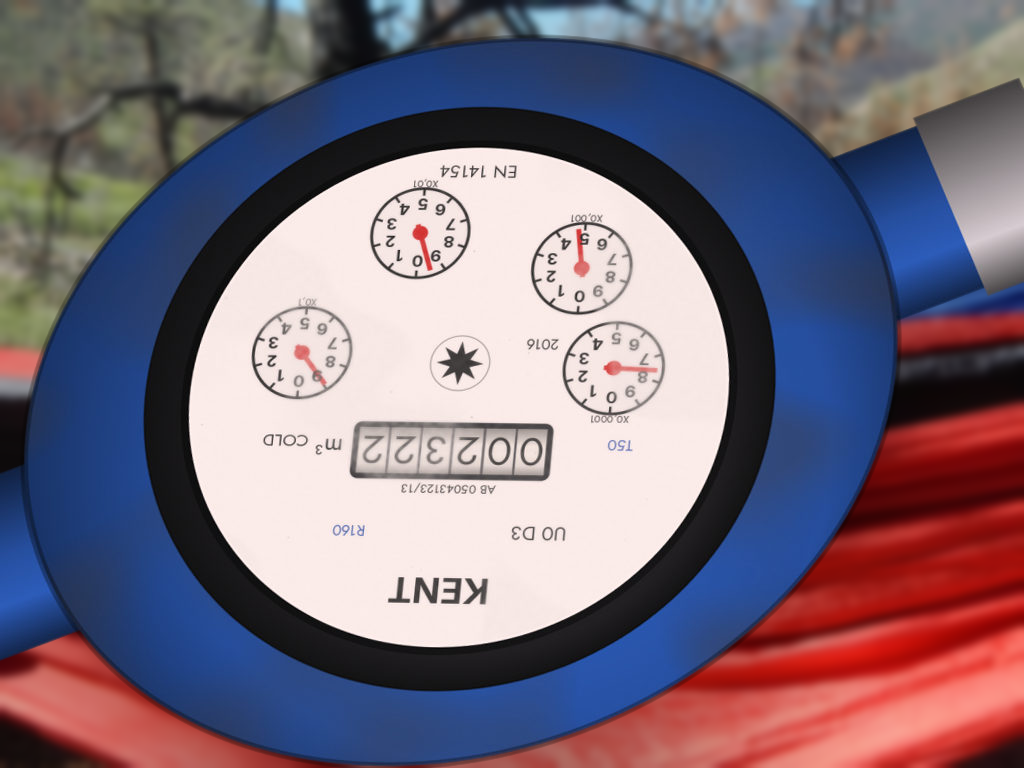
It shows 2322.8947 m³
